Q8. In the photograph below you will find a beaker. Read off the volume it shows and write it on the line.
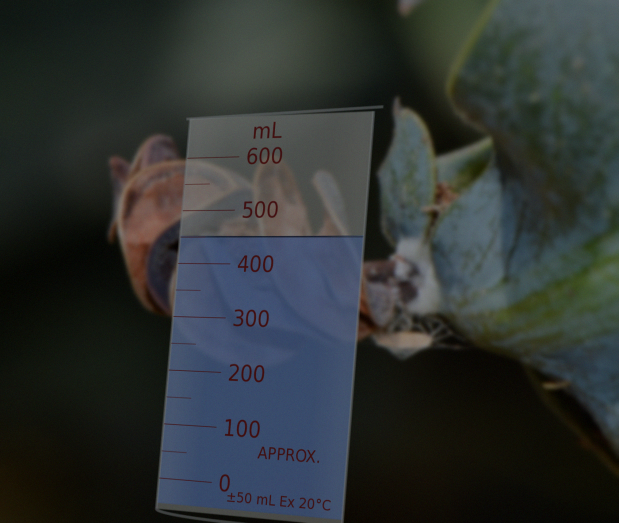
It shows 450 mL
